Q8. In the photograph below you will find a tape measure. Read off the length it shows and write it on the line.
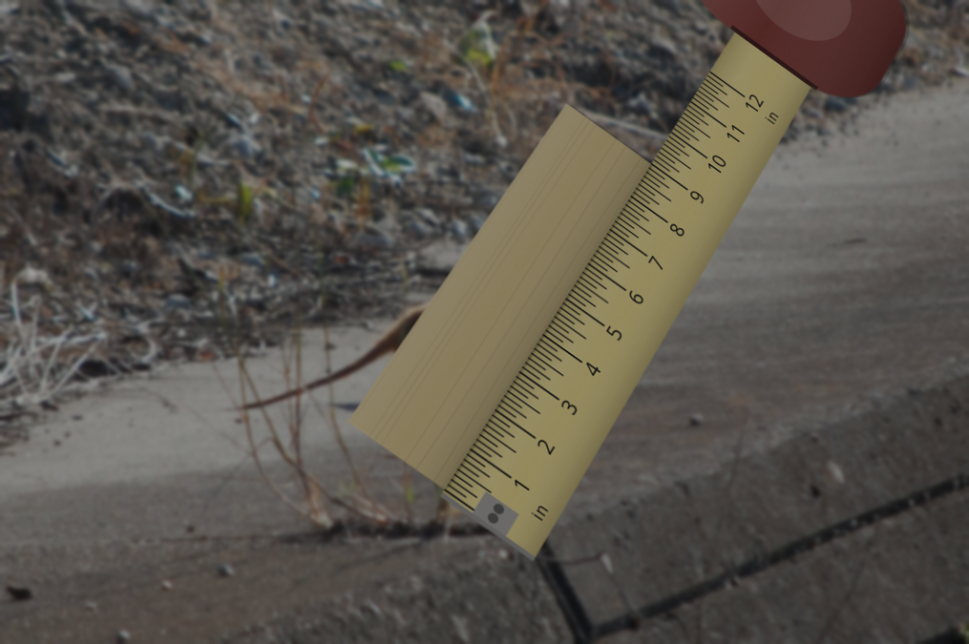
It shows 9 in
